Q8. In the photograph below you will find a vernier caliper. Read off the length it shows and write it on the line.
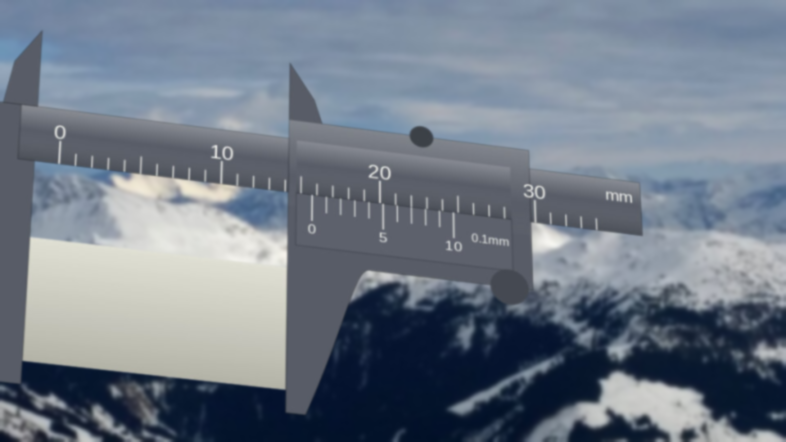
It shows 15.7 mm
